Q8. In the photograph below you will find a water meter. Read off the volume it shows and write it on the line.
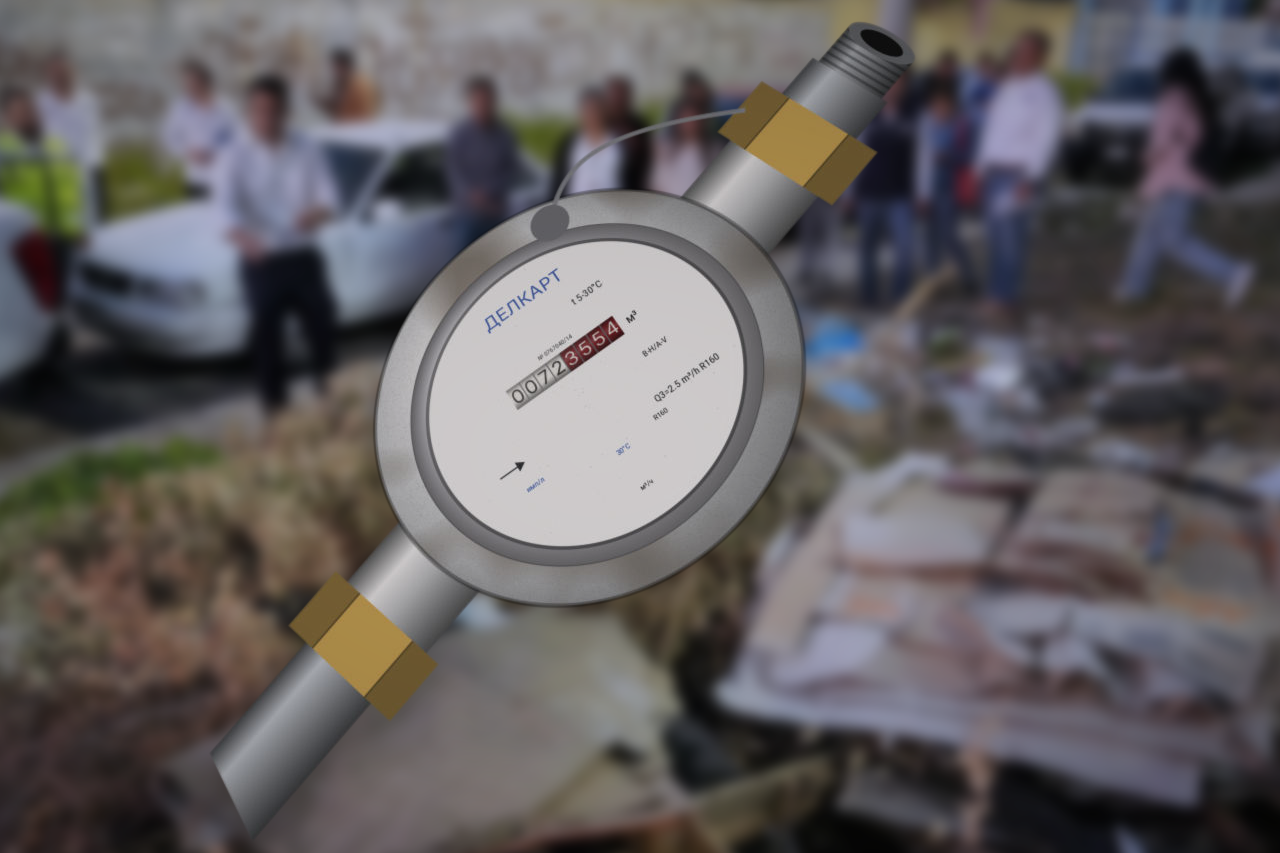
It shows 72.3554 m³
